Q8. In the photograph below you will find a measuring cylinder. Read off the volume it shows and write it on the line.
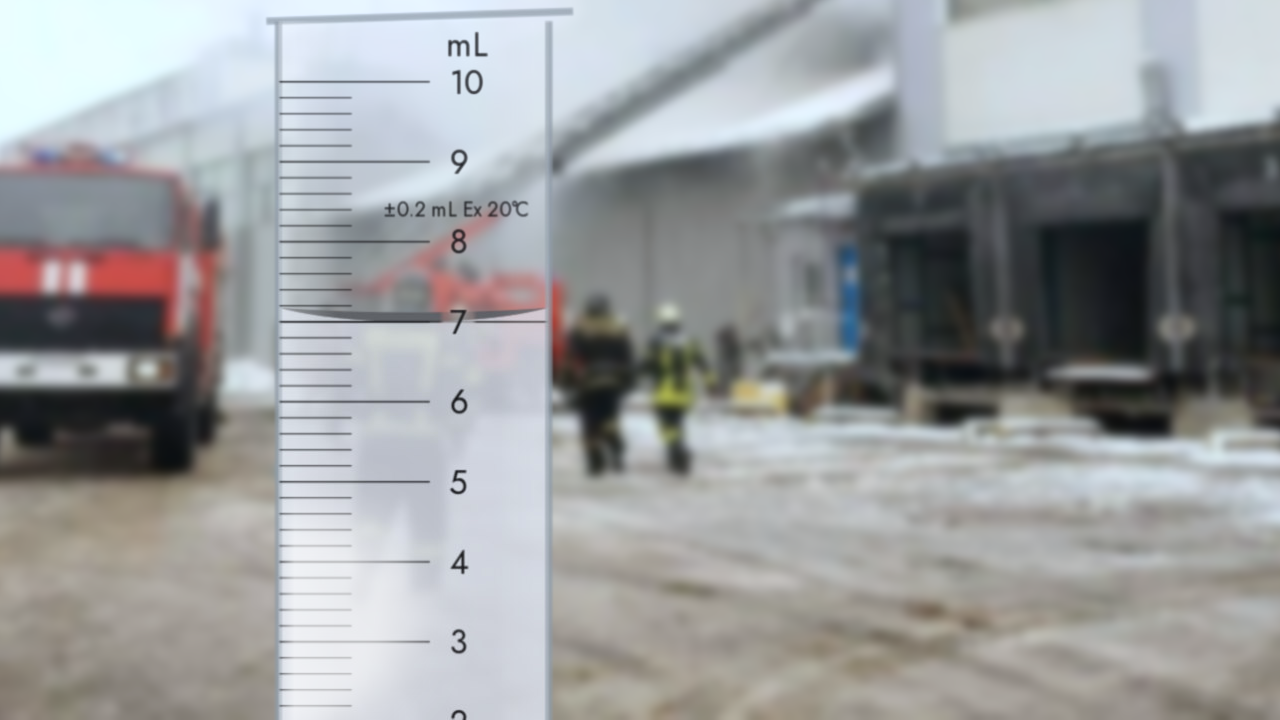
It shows 7 mL
